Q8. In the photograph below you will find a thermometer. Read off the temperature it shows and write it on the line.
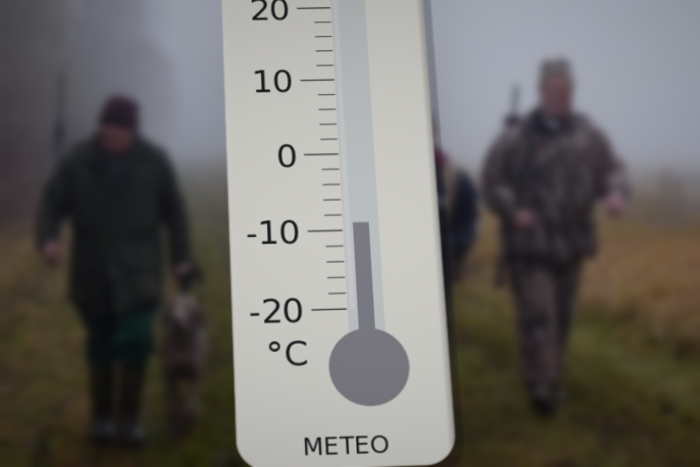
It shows -9 °C
